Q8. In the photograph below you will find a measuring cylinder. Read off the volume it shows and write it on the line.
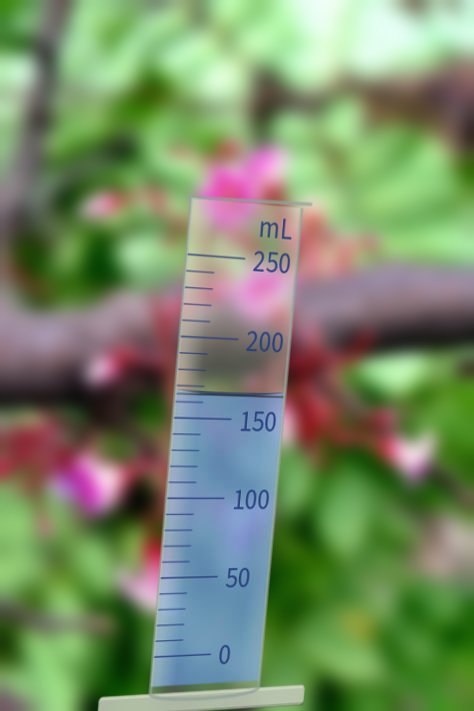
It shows 165 mL
